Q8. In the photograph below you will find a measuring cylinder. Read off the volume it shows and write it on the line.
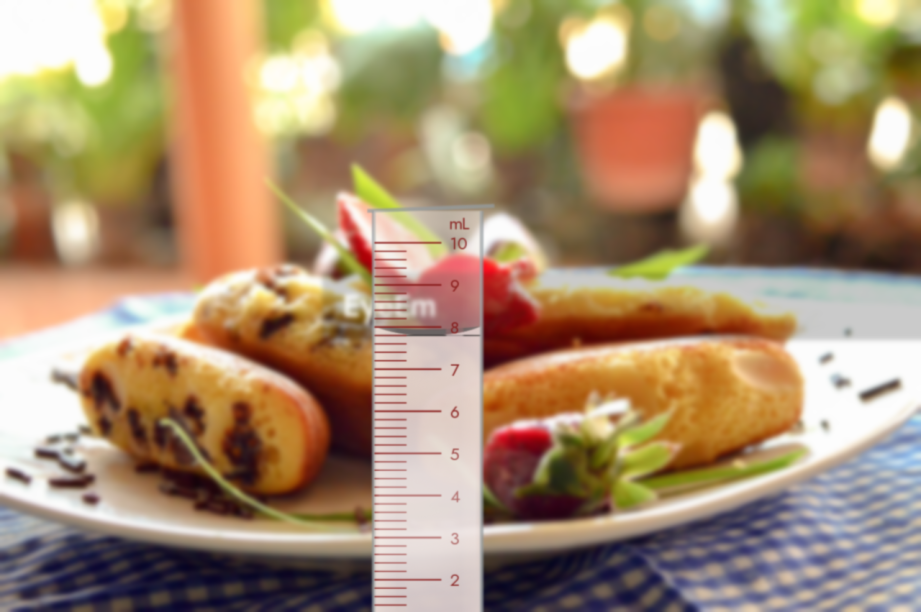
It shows 7.8 mL
